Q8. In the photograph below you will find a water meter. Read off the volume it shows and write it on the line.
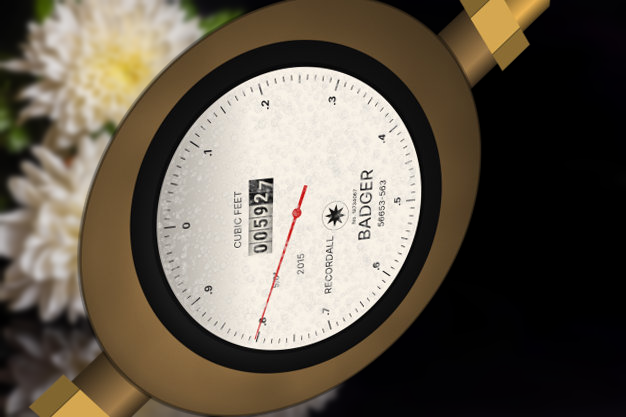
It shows 5926.80 ft³
